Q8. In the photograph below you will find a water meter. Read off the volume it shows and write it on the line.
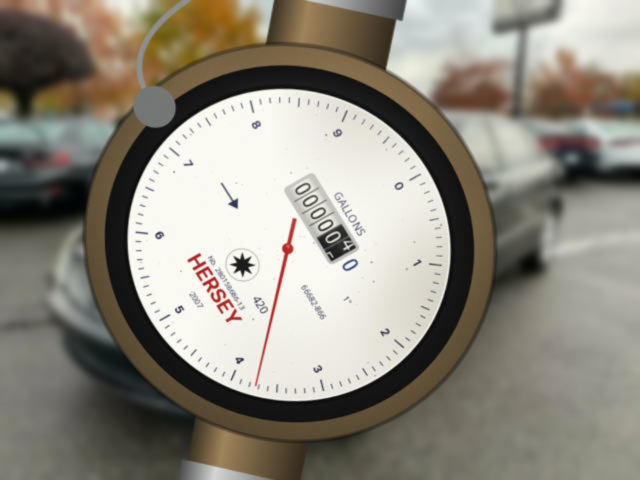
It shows 43.7 gal
